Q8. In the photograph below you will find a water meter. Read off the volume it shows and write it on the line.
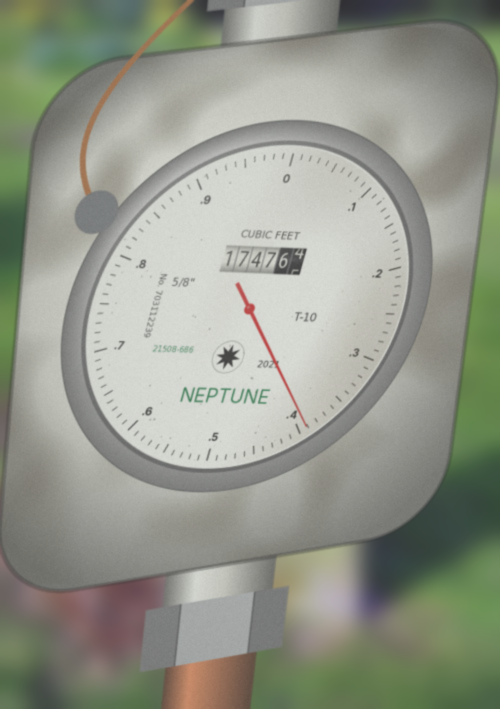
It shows 174764.39 ft³
